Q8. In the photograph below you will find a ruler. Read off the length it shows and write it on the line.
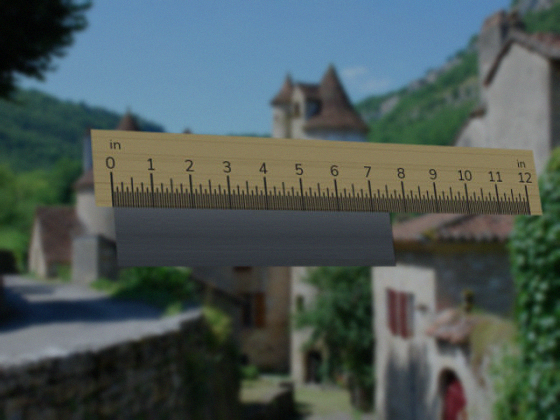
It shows 7.5 in
